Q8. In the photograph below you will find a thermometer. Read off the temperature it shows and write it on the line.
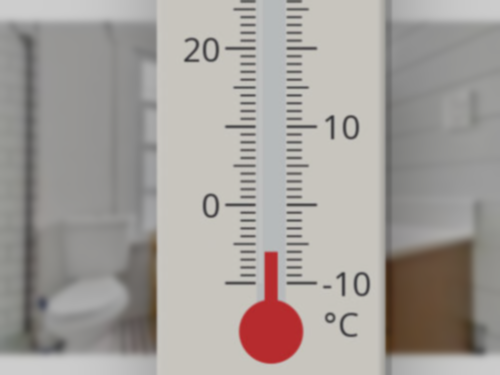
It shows -6 °C
